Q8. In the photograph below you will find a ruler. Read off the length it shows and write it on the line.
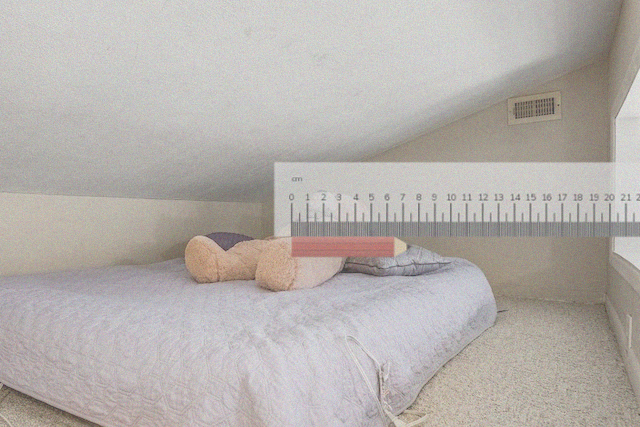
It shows 7.5 cm
